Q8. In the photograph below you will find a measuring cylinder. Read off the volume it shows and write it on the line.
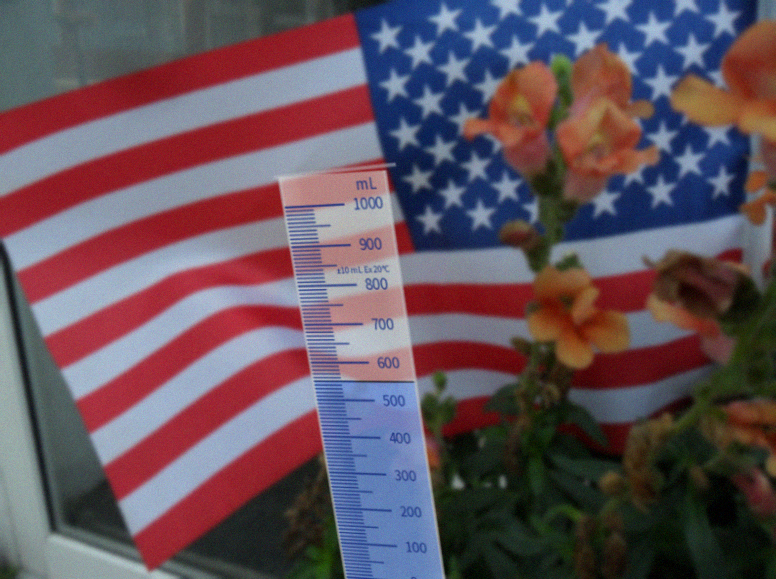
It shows 550 mL
